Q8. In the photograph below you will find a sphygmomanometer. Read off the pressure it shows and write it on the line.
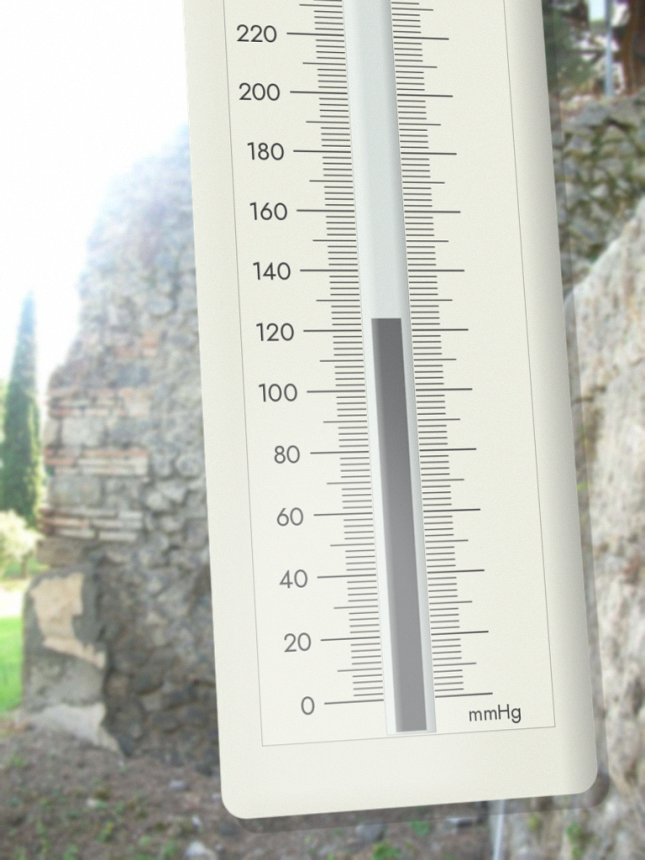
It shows 124 mmHg
